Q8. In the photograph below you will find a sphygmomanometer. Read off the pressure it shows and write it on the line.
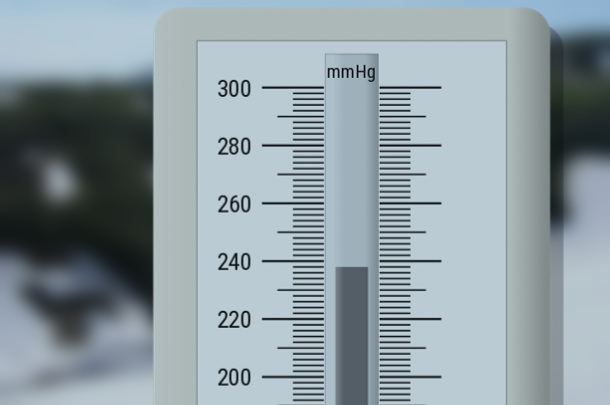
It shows 238 mmHg
